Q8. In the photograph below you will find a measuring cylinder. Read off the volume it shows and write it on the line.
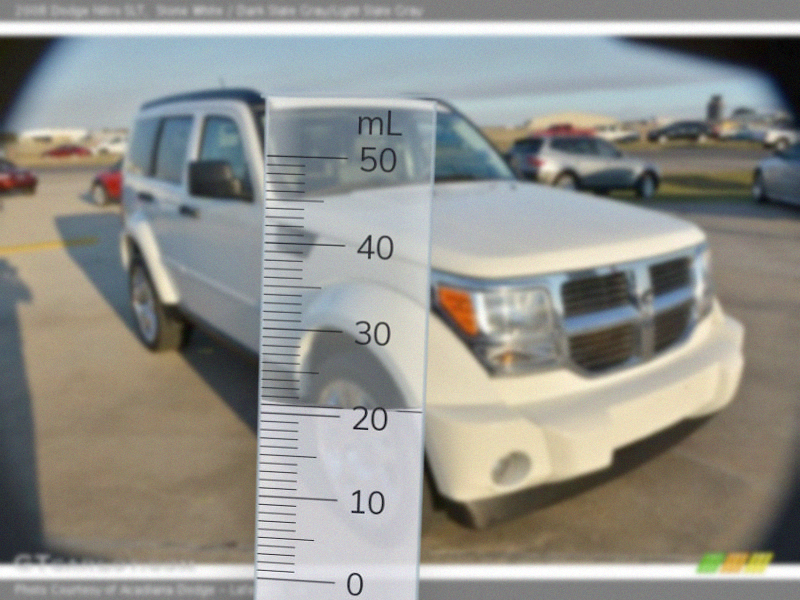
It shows 21 mL
